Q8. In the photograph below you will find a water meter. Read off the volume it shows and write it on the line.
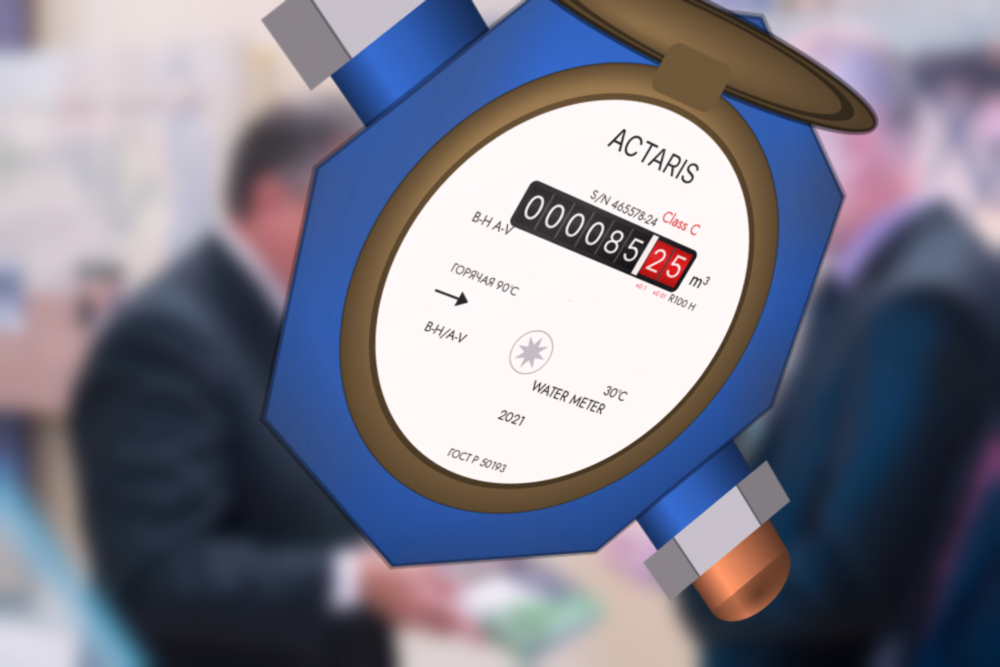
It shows 85.25 m³
